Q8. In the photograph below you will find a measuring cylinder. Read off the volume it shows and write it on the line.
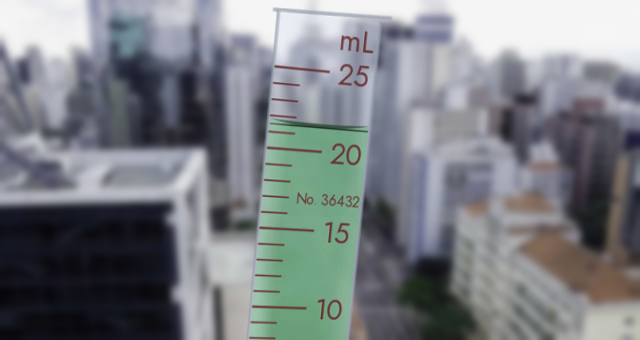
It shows 21.5 mL
